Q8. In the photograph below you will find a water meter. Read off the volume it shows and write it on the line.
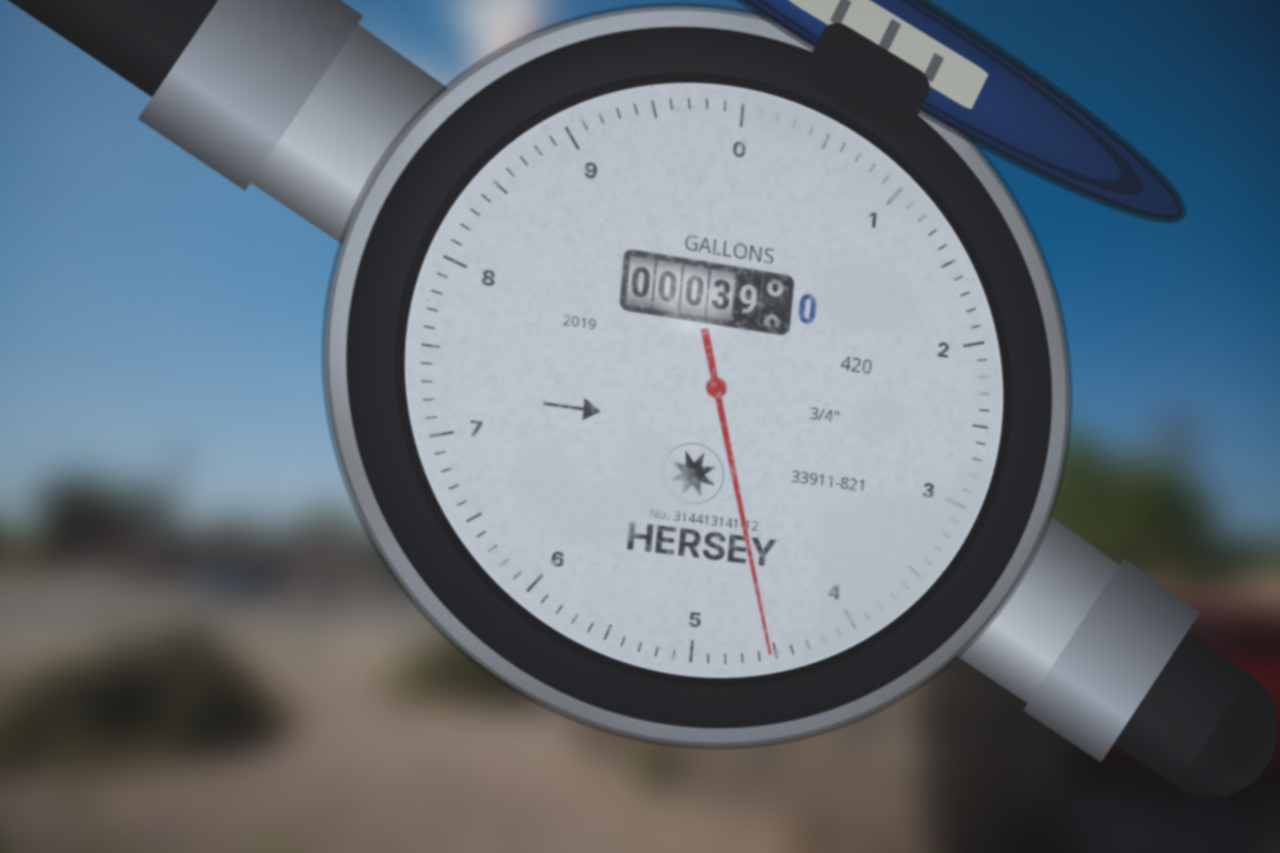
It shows 3984.5 gal
